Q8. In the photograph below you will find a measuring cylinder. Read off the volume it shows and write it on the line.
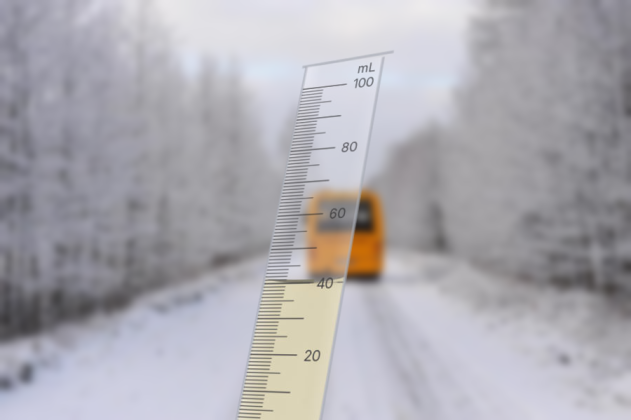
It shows 40 mL
